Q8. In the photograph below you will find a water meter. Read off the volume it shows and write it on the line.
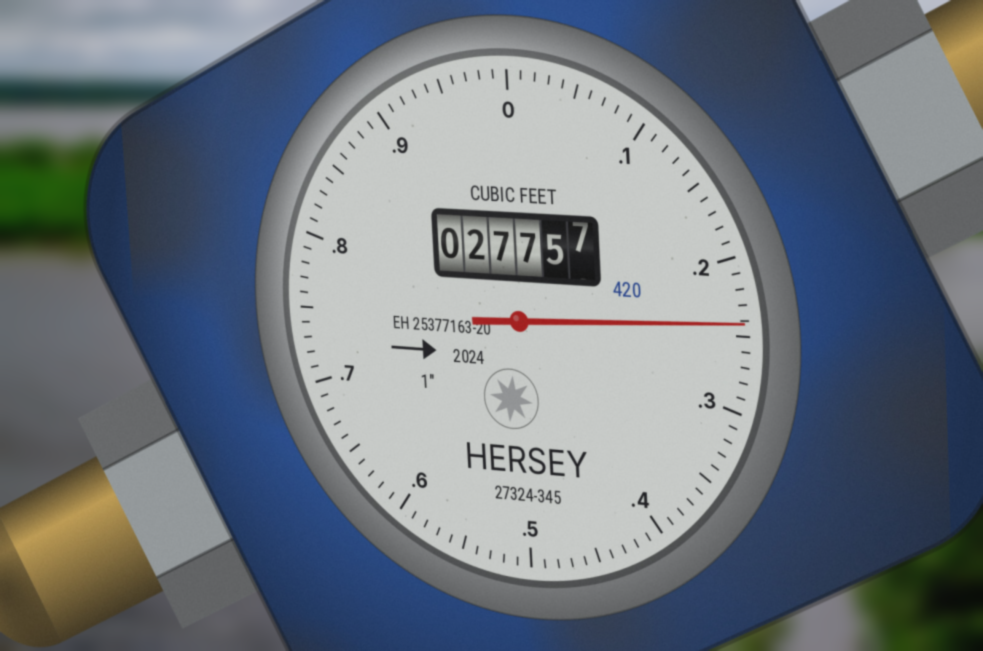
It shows 27757.24 ft³
